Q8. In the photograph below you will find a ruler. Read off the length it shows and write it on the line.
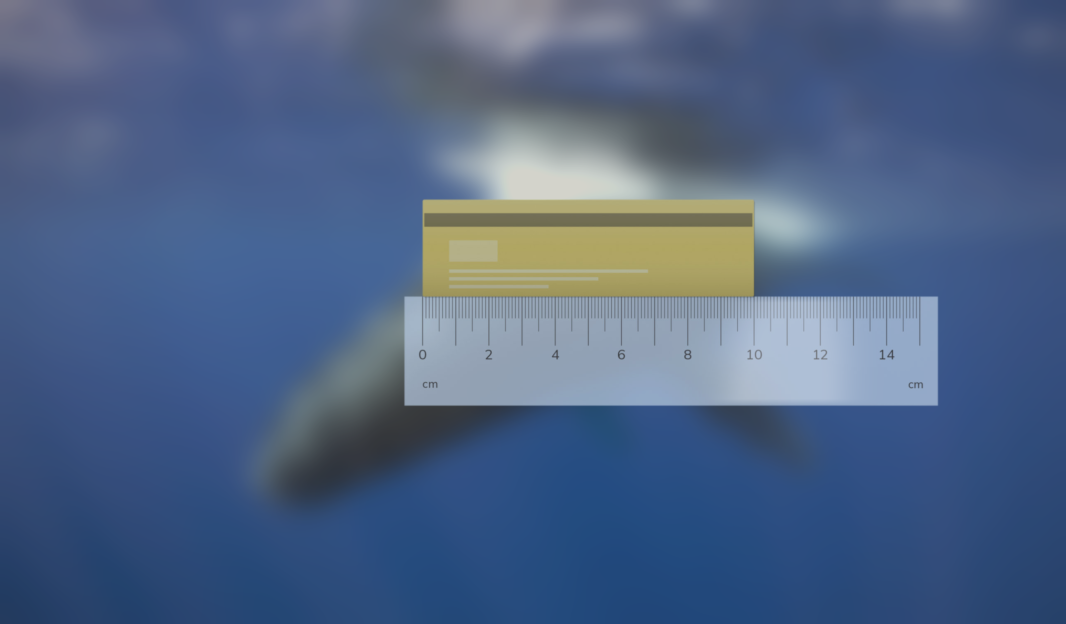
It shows 10 cm
